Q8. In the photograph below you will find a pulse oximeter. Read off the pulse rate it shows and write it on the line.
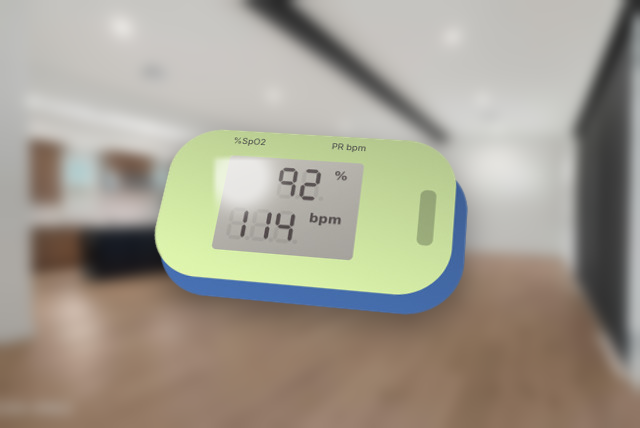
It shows 114 bpm
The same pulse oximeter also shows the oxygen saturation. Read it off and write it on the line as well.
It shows 92 %
